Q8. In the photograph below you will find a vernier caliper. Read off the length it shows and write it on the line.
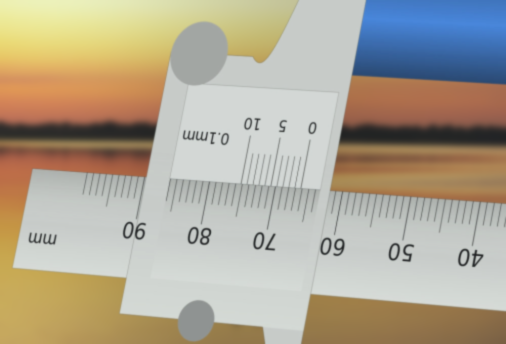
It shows 66.2 mm
